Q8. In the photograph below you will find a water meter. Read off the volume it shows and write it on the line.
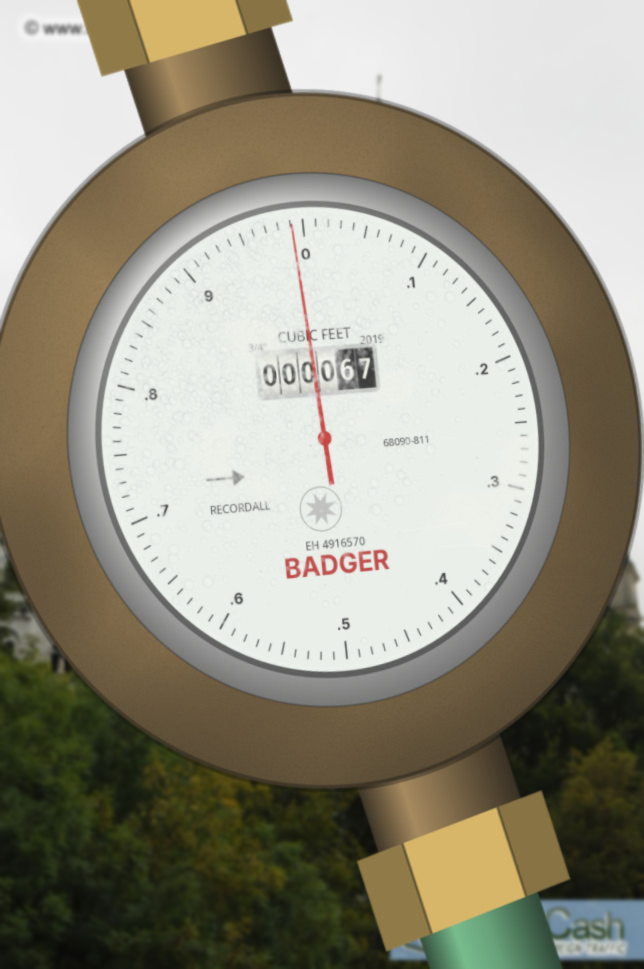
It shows 66.99 ft³
